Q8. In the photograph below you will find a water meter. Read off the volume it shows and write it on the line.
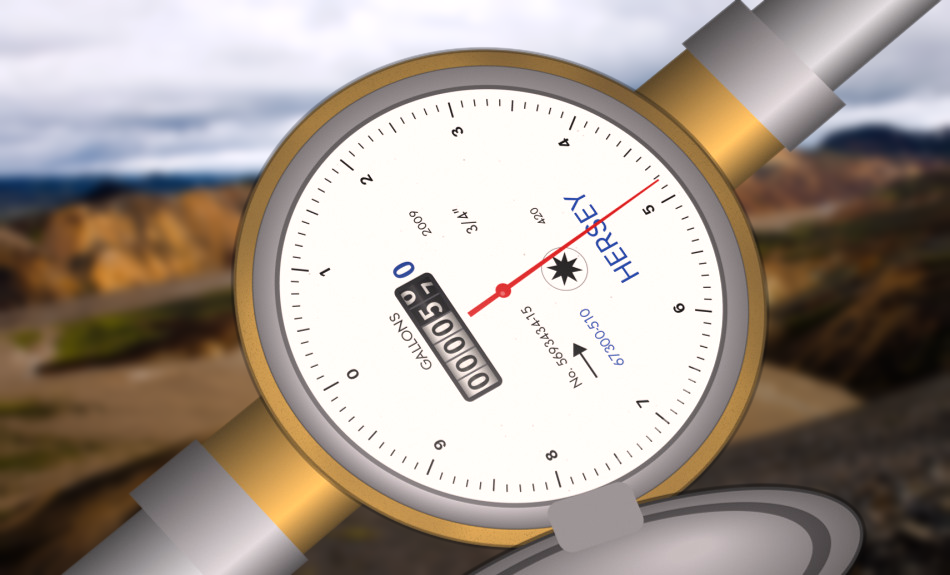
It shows 564.8 gal
